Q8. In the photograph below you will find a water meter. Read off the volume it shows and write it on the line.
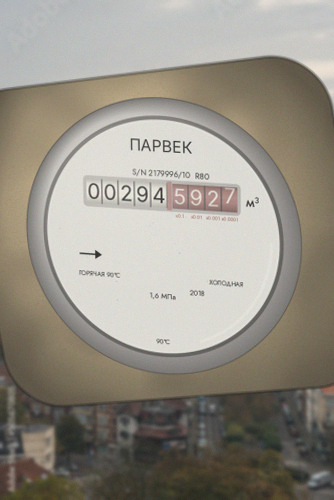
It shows 294.5927 m³
